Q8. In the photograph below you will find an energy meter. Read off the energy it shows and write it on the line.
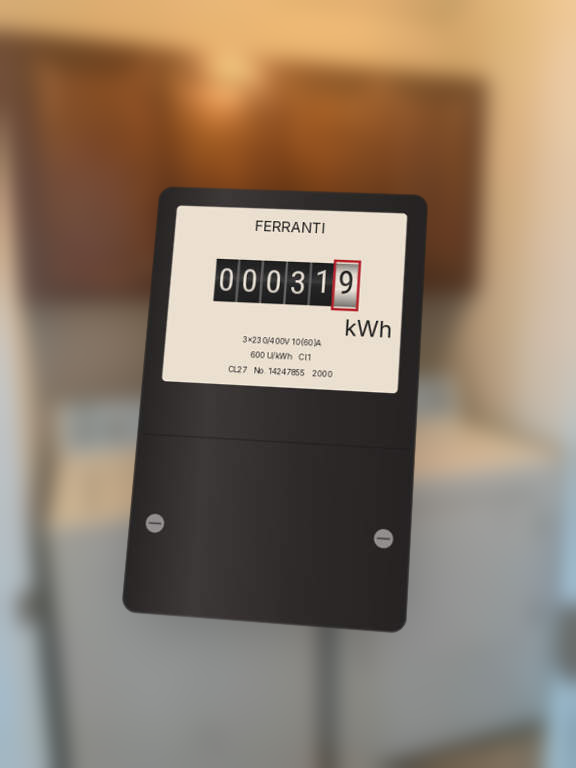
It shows 31.9 kWh
